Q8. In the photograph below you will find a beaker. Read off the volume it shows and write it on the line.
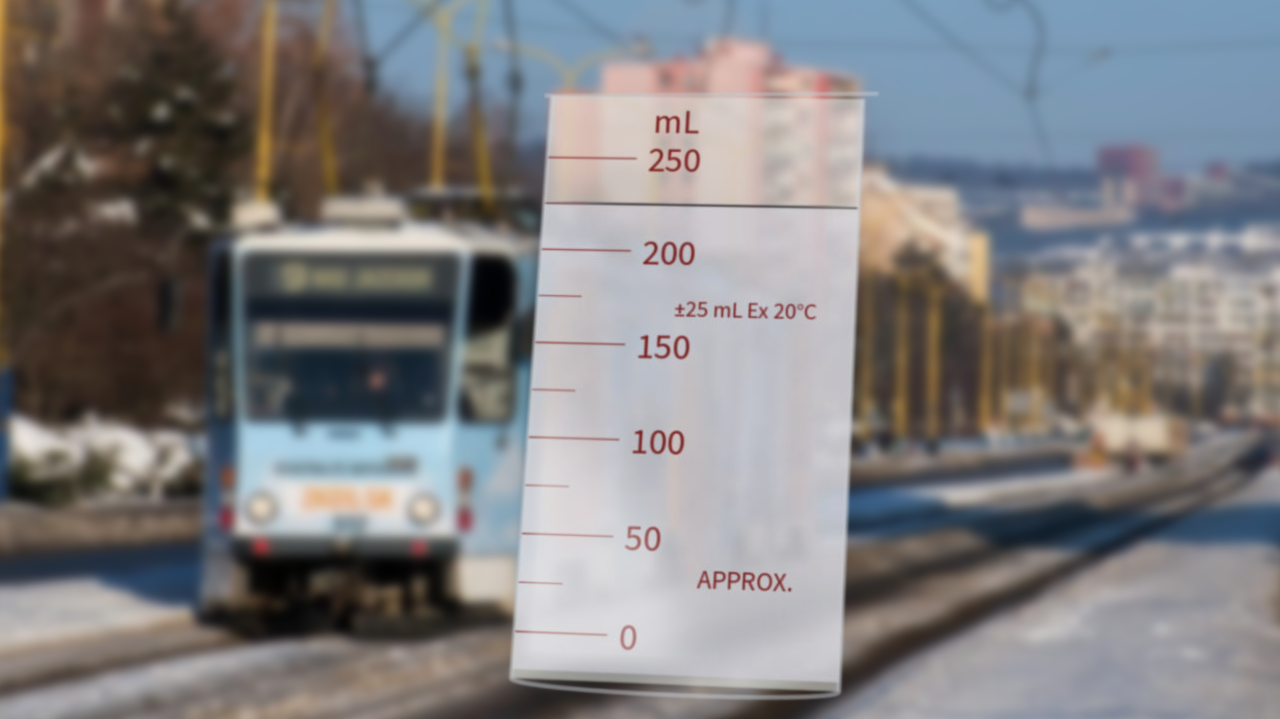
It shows 225 mL
